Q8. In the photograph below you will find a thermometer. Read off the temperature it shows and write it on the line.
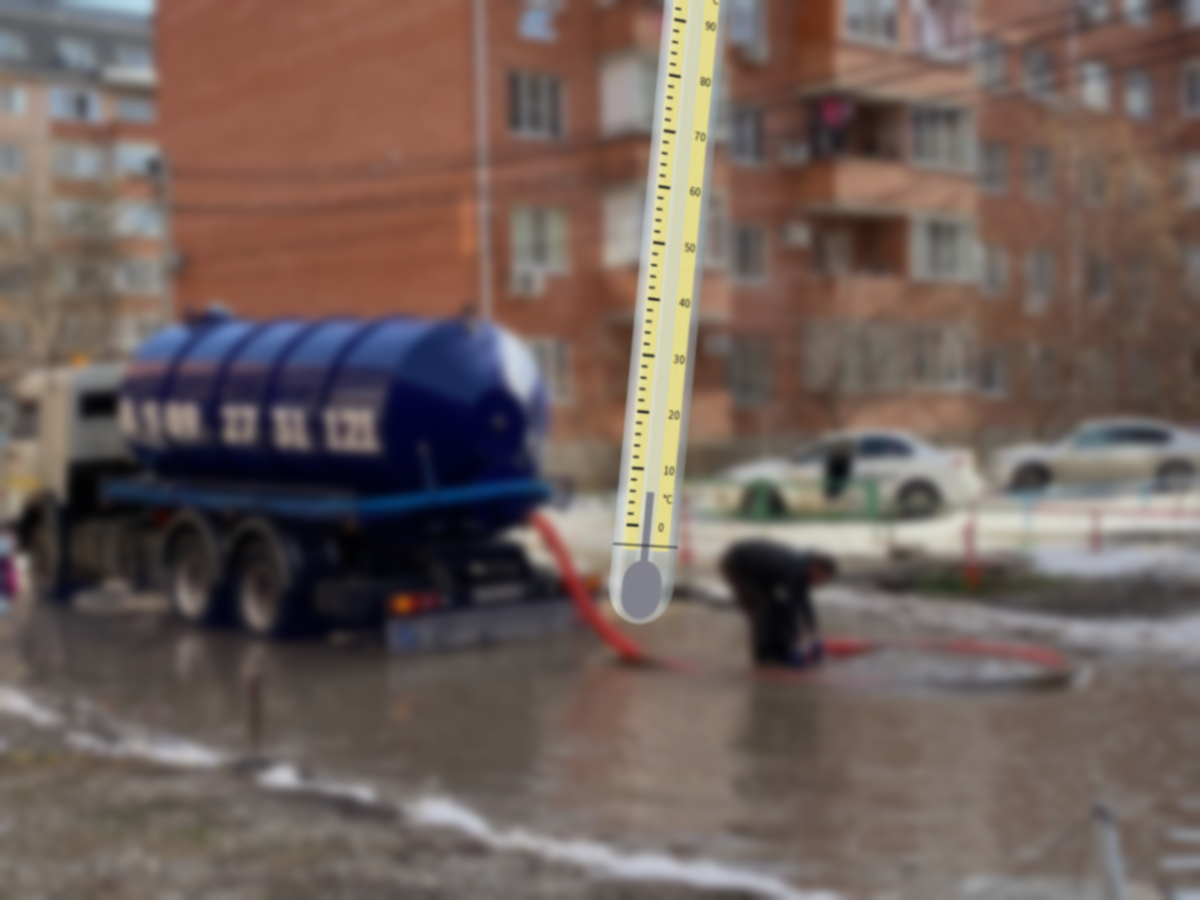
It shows 6 °C
